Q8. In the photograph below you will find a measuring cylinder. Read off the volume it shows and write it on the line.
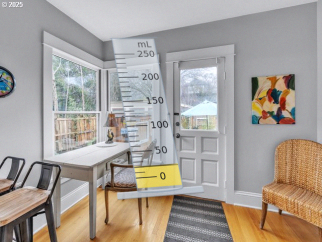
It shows 20 mL
